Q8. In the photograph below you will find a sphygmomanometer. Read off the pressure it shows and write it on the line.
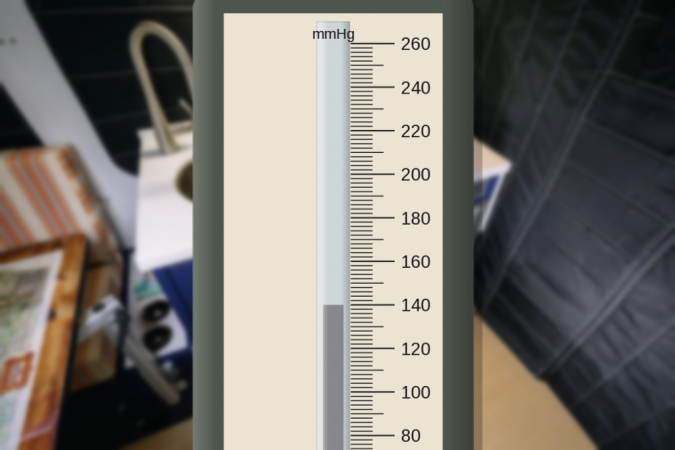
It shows 140 mmHg
